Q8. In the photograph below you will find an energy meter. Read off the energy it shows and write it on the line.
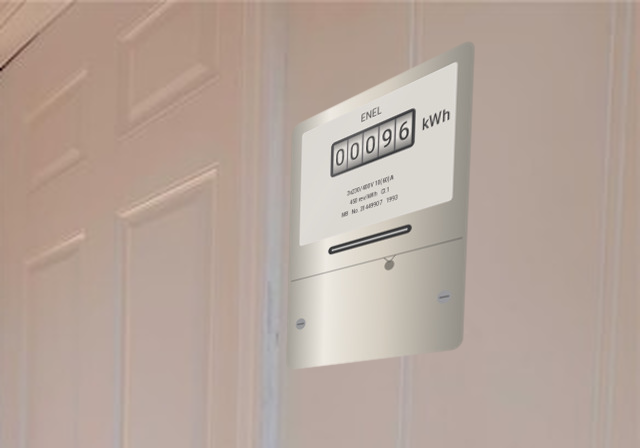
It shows 96 kWh
